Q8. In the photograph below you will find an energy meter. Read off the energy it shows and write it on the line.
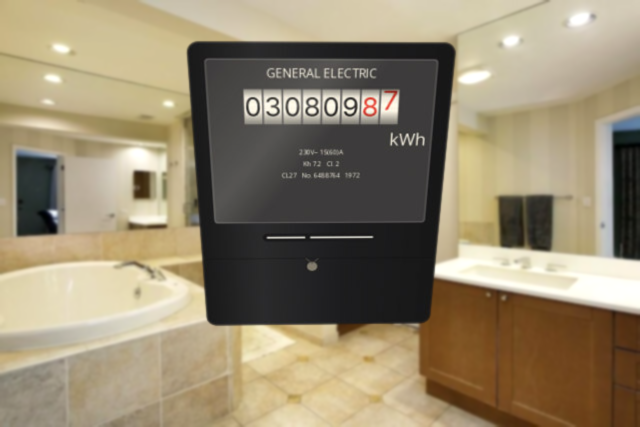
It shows 30809.87 kWh
